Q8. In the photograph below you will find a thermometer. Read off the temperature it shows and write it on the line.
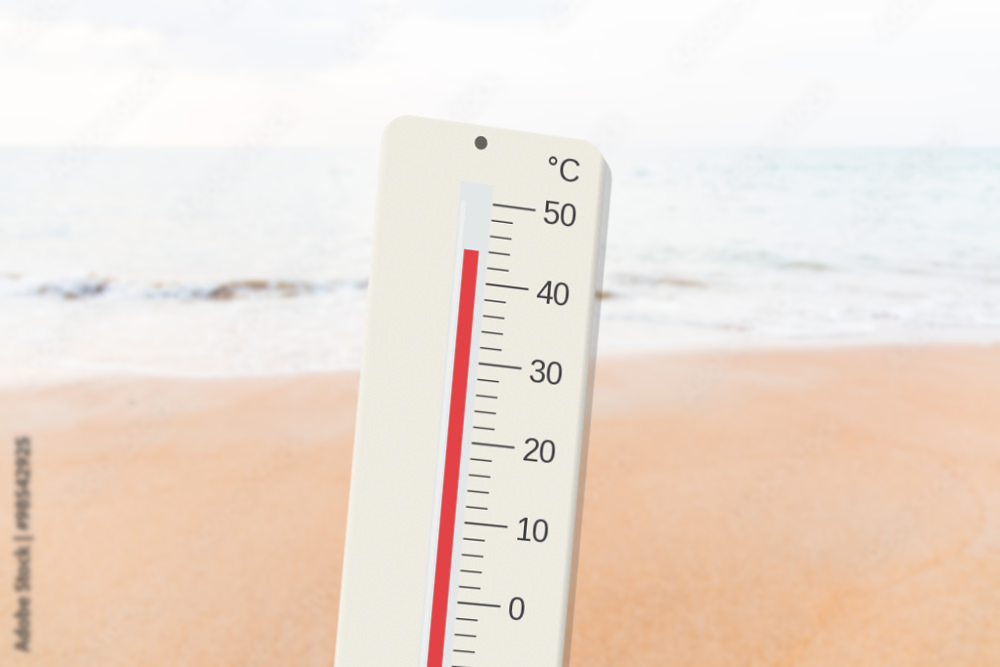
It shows 44 °C
